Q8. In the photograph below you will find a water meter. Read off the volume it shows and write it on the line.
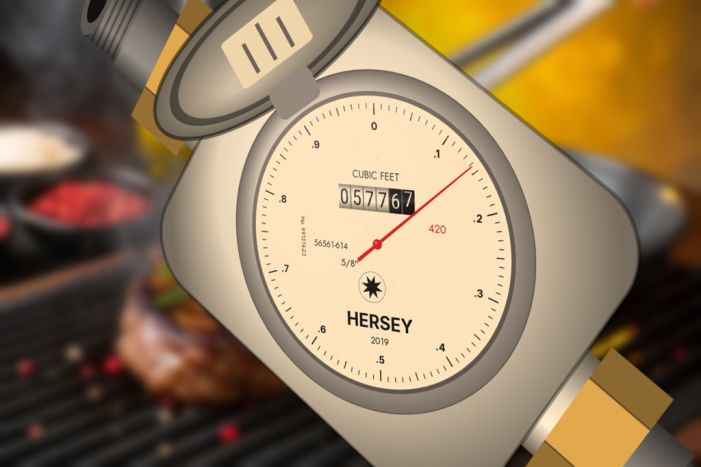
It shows 57767.14 ft³
